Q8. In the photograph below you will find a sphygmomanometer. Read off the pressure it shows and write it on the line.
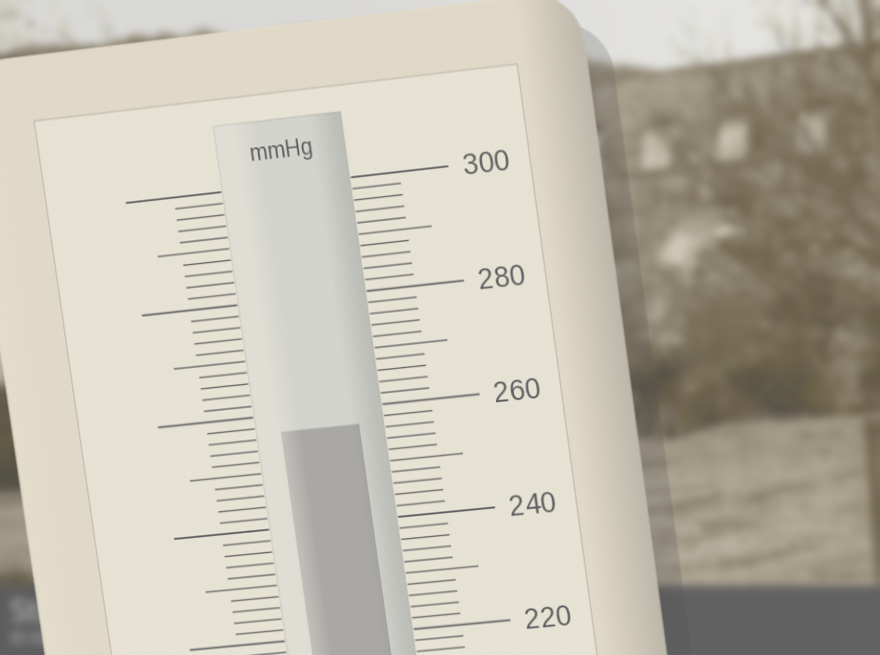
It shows 257 mmHg
